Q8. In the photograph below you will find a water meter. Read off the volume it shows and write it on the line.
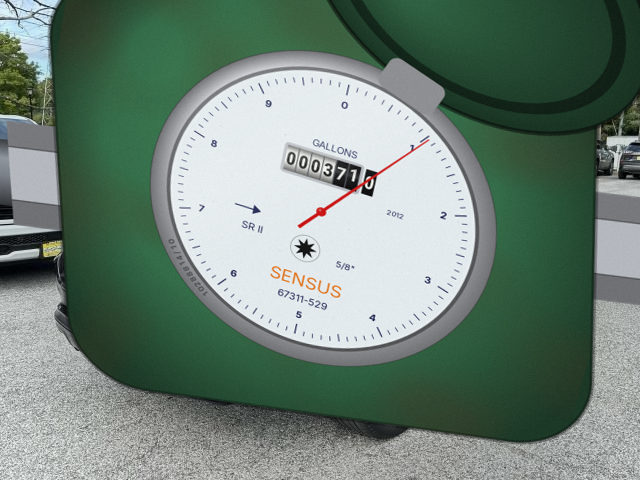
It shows 3711.0 gal
